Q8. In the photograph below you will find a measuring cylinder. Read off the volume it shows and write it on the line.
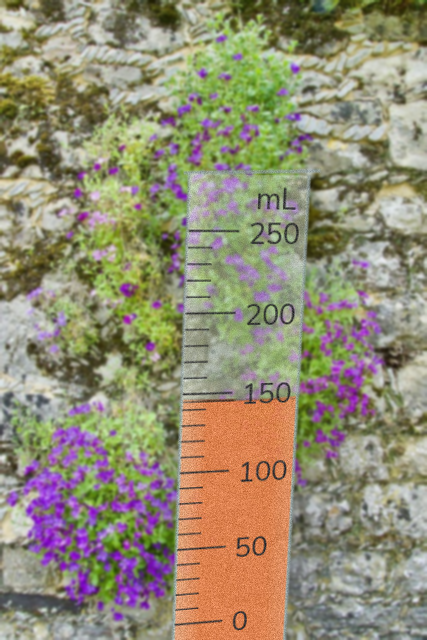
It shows 145 mL
